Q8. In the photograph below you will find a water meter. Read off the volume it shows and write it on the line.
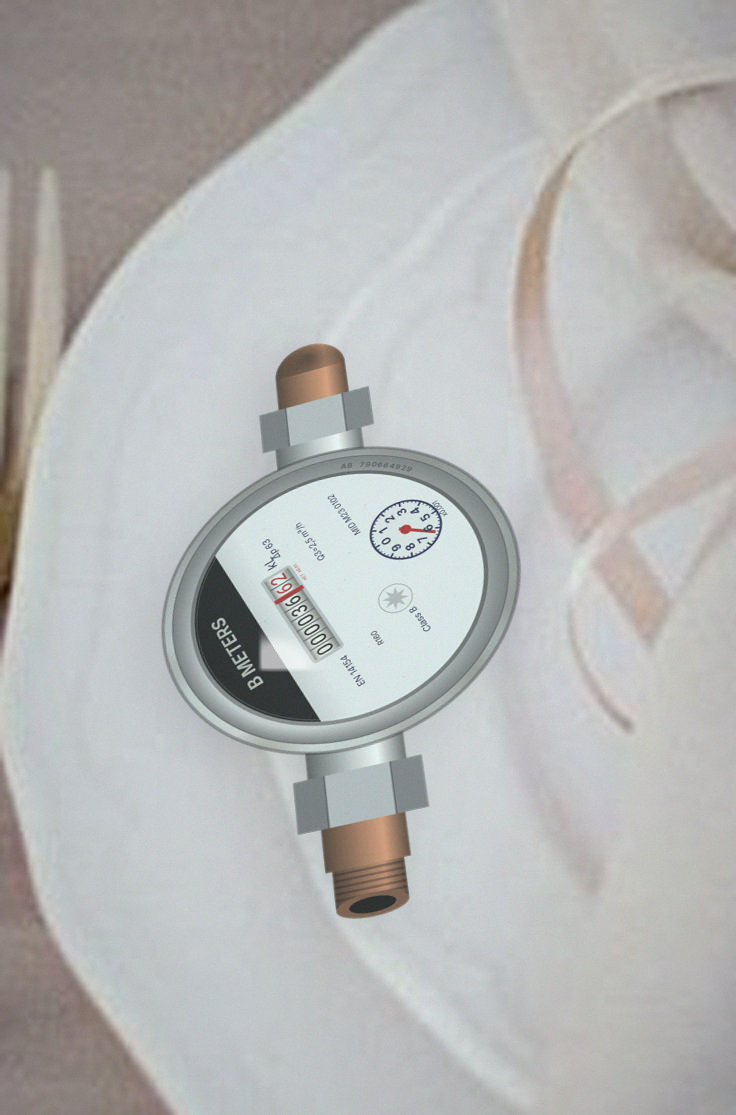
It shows 36.626 kL
